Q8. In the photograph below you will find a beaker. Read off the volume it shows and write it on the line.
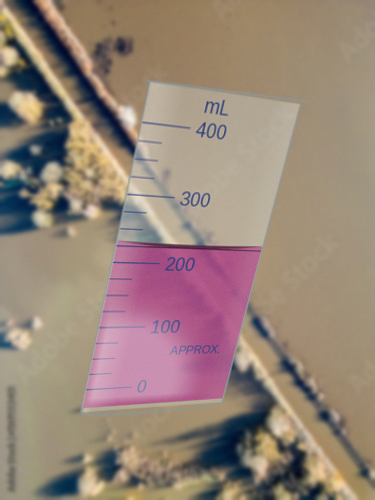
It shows 225 mL
